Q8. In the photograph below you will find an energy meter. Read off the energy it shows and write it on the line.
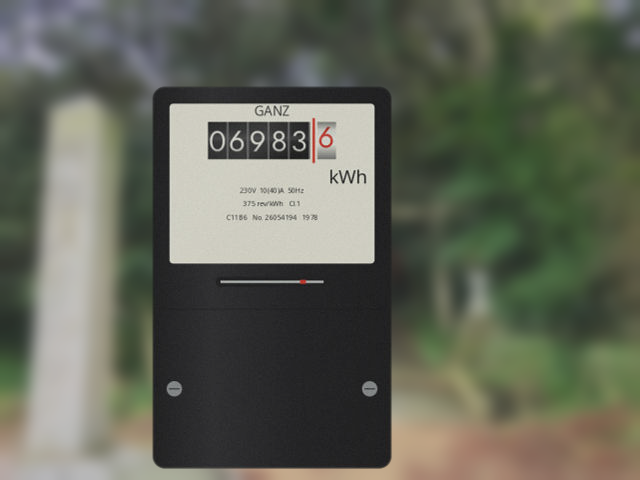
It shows 6983.6 kWh
